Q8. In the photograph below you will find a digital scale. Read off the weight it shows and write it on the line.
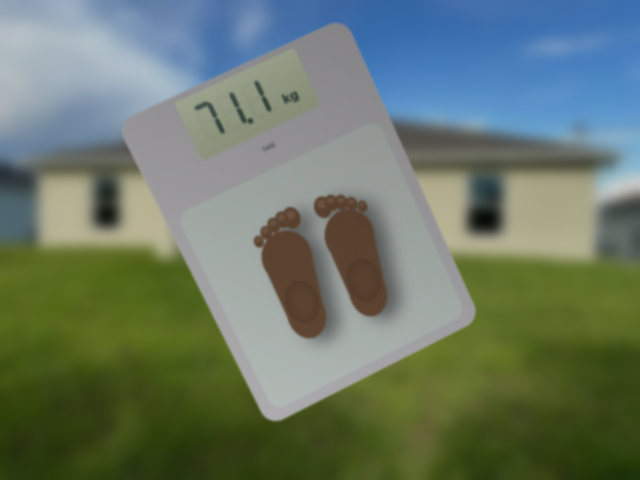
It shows 71.1 kg
